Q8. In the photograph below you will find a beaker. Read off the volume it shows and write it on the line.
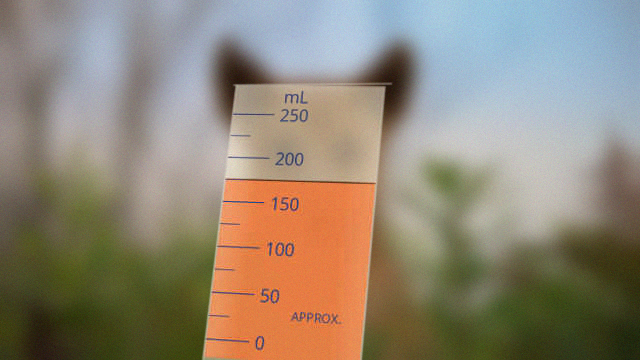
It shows 175 mL
